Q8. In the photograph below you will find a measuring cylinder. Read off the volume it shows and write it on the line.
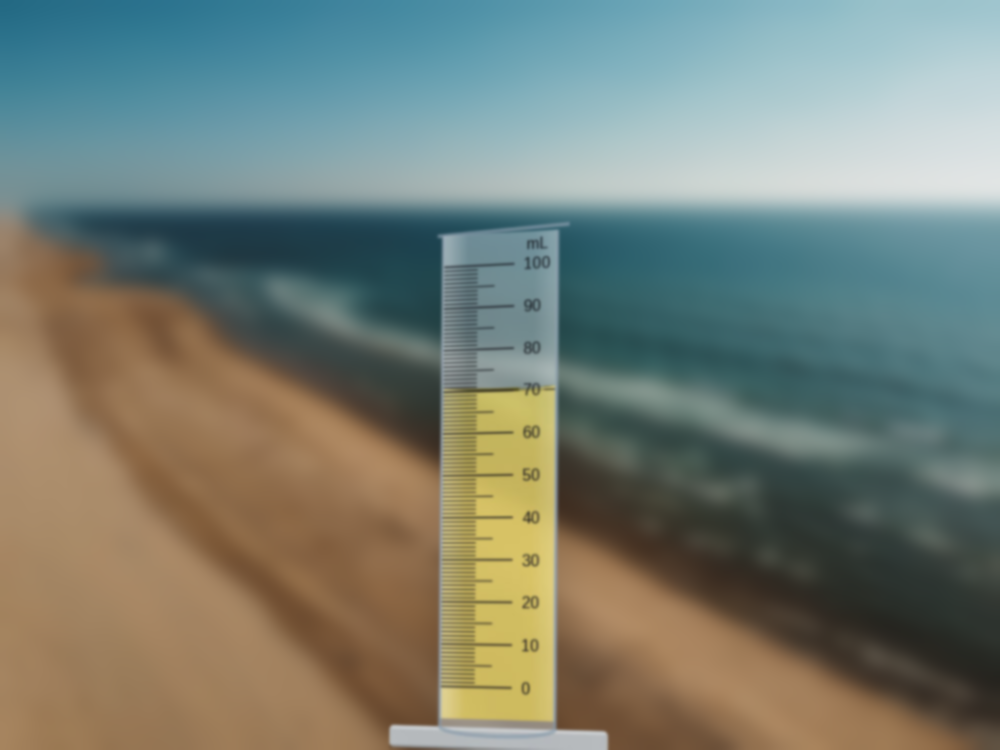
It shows 70 mL
